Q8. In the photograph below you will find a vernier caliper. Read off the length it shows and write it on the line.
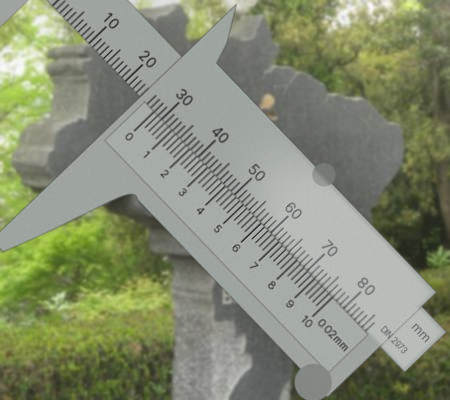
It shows 28.0 mm
